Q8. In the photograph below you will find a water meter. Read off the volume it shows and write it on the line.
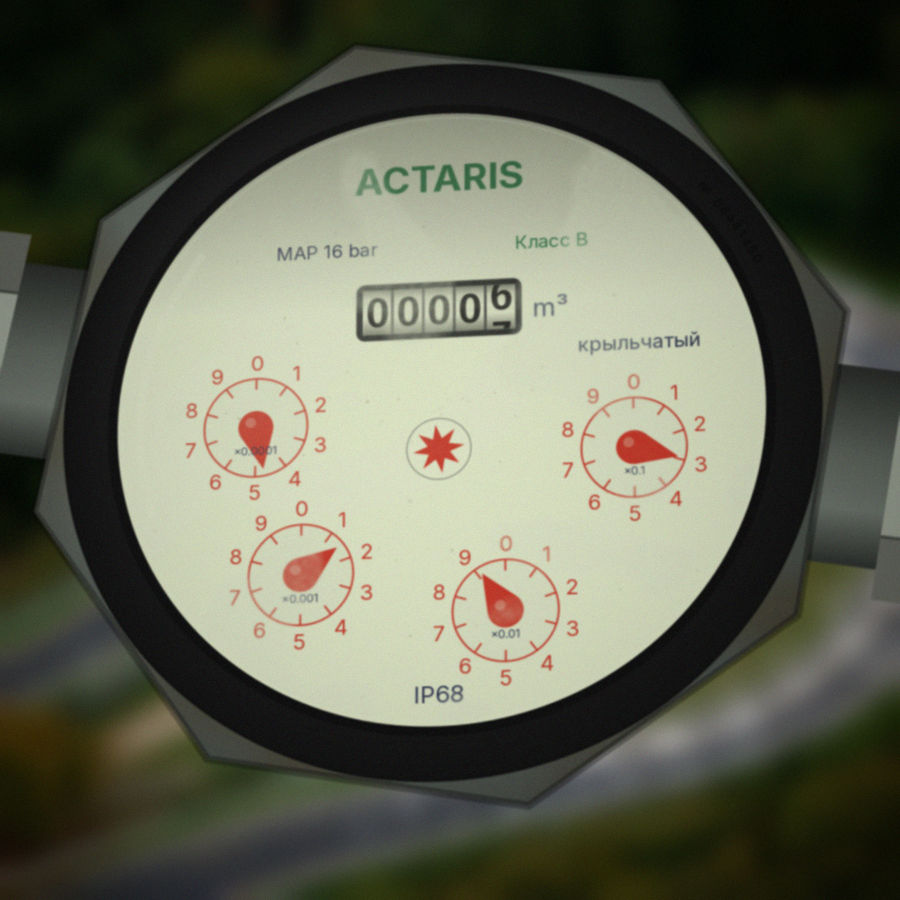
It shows 6.2914 m³
